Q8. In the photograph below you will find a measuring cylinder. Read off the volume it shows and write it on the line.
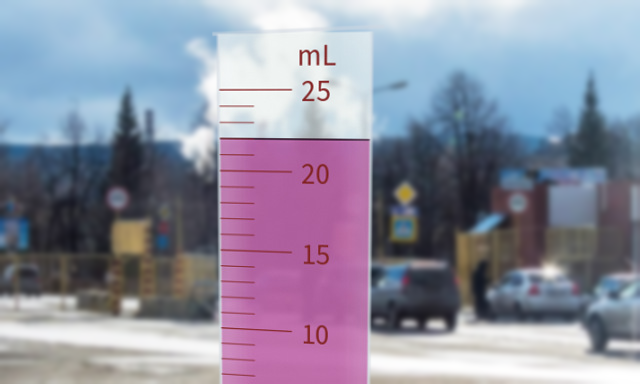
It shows 22 mL
